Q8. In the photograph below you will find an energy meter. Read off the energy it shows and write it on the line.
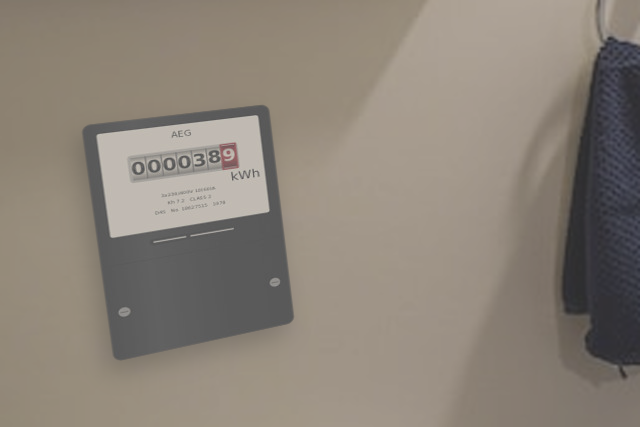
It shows 38.9 kWh
